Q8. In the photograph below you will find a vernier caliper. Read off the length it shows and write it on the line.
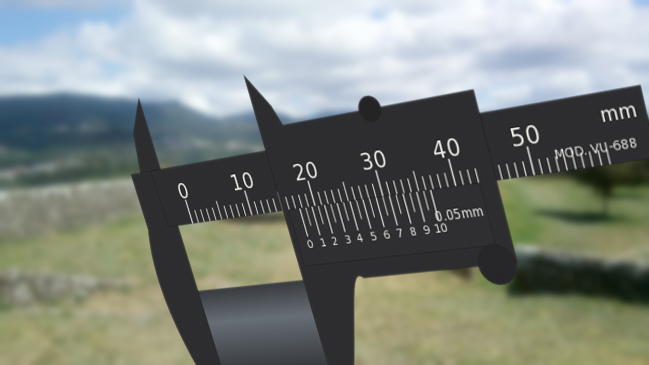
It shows 17.6 mm
